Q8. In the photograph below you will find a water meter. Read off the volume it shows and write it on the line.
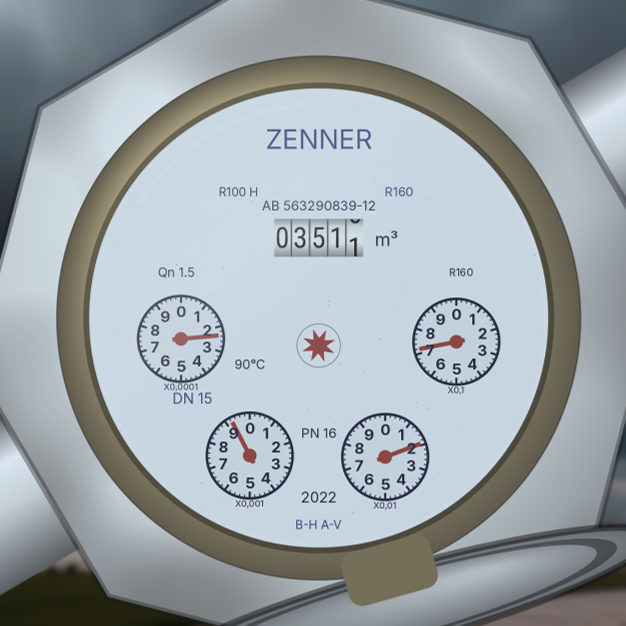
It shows 3510.7192 m³
